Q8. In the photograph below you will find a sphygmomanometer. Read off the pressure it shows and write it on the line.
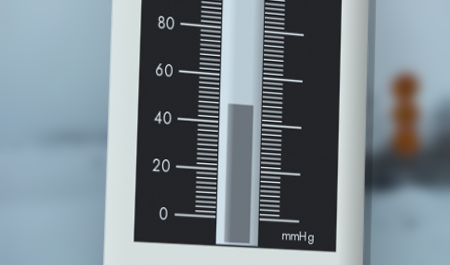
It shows 48 mmHg
